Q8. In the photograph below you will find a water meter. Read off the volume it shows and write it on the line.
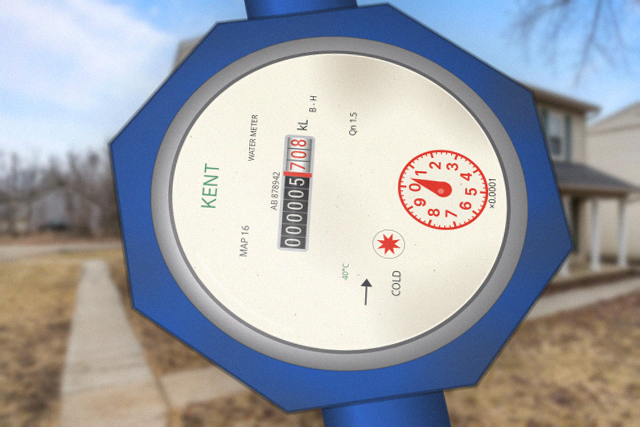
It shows 5.7080 kL
